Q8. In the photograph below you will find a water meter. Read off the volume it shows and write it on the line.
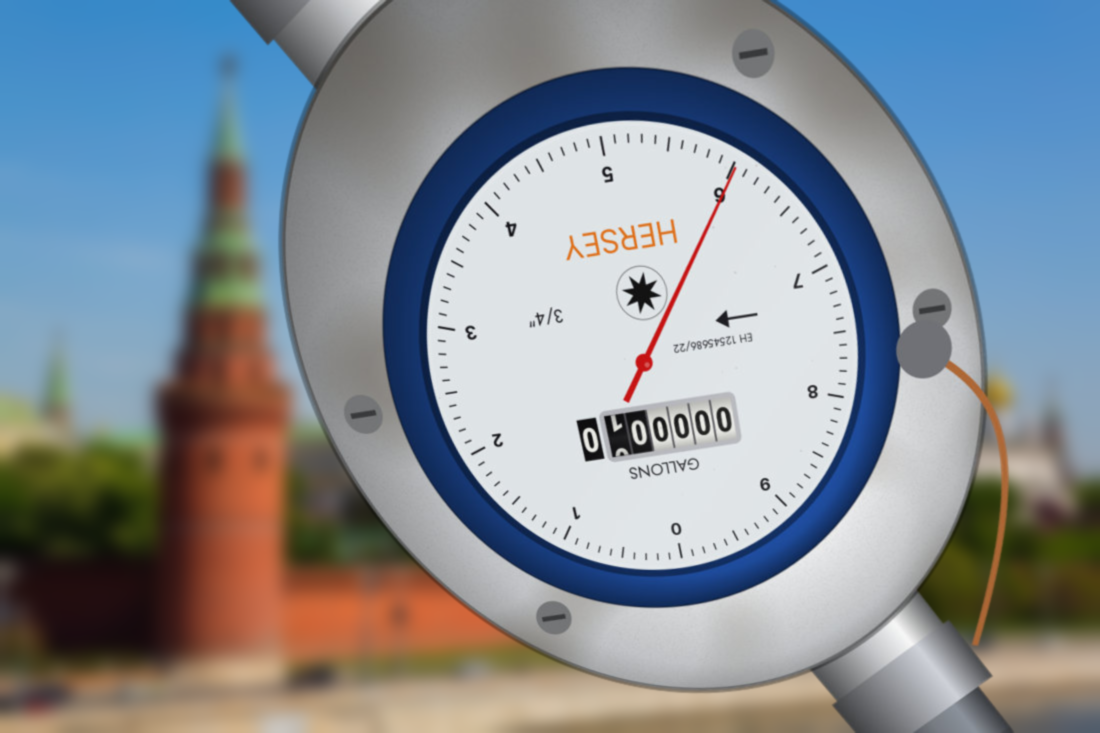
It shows 6.0 gal
